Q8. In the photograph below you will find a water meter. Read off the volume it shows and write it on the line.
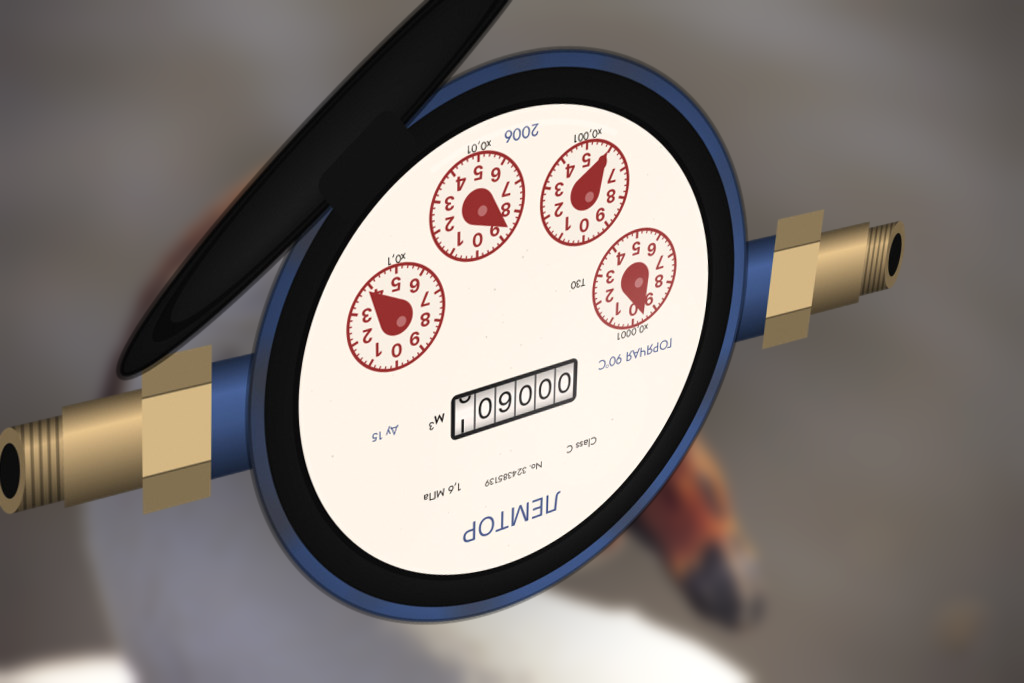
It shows 601.3859 m³
